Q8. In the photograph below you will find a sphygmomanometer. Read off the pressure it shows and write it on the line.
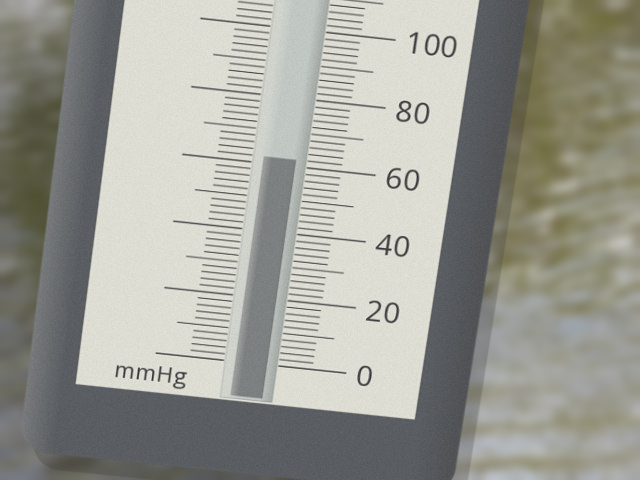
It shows 62 mmHg
